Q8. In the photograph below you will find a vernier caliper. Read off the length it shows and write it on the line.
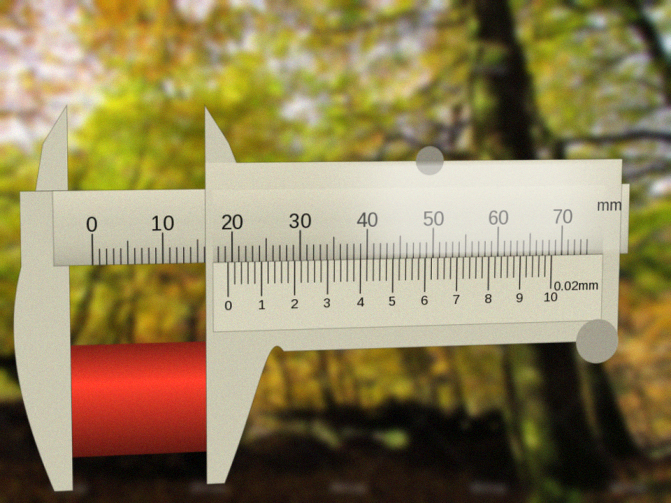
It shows 19.4 mm
